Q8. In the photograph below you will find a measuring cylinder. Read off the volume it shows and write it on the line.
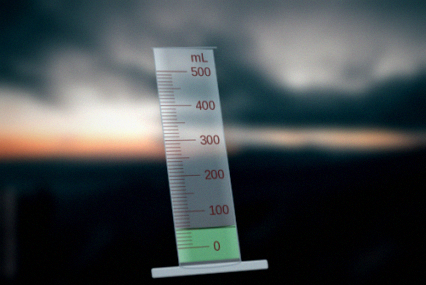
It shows 50 mL
